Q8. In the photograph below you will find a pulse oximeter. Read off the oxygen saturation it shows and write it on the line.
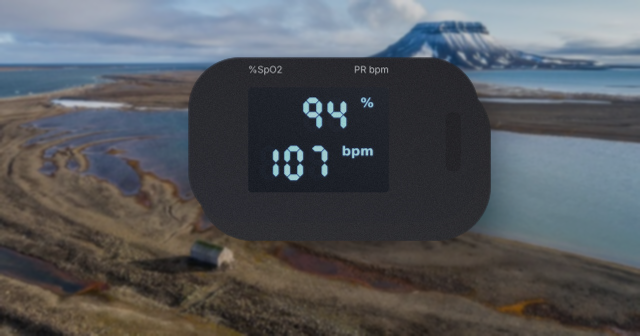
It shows 94 %
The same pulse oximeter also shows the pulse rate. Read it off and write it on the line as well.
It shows 107 bpm
